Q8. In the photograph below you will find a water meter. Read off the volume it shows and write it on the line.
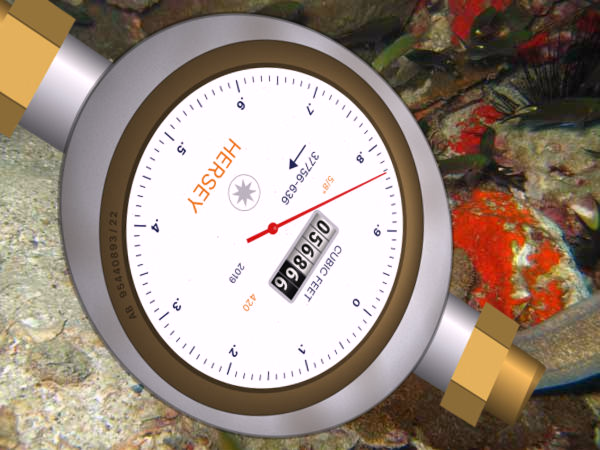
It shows 56865.83 ft³
